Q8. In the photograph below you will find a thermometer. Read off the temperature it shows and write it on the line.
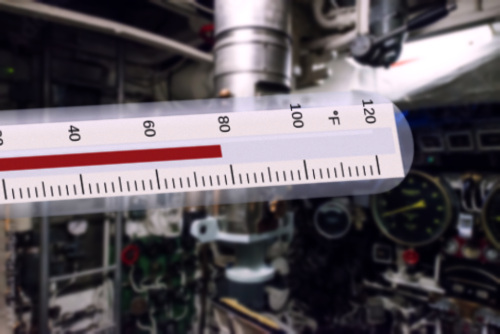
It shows 78 °F
